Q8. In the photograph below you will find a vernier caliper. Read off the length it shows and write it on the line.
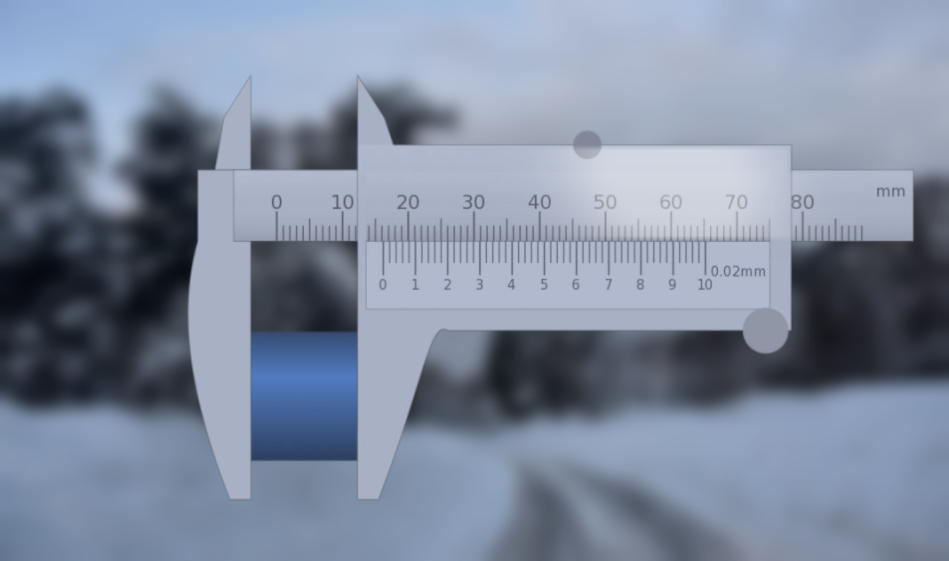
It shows 16.2 mm
